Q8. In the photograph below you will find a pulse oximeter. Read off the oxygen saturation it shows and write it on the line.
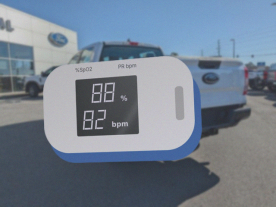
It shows 88 %
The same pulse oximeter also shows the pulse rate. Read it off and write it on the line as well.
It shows 82 bpm
